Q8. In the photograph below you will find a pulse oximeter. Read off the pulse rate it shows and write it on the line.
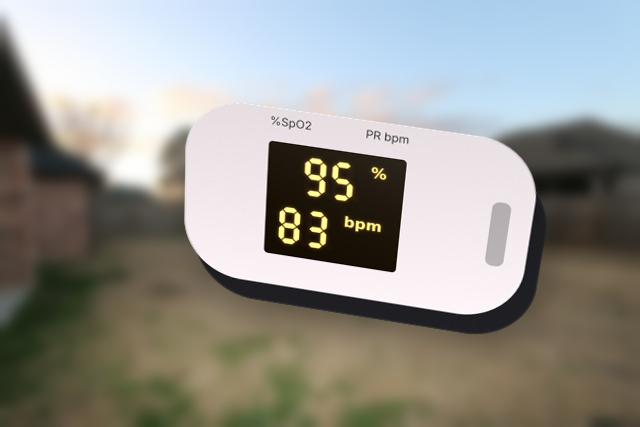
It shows 83 bpm
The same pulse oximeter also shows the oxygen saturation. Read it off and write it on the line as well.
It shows 95 %
